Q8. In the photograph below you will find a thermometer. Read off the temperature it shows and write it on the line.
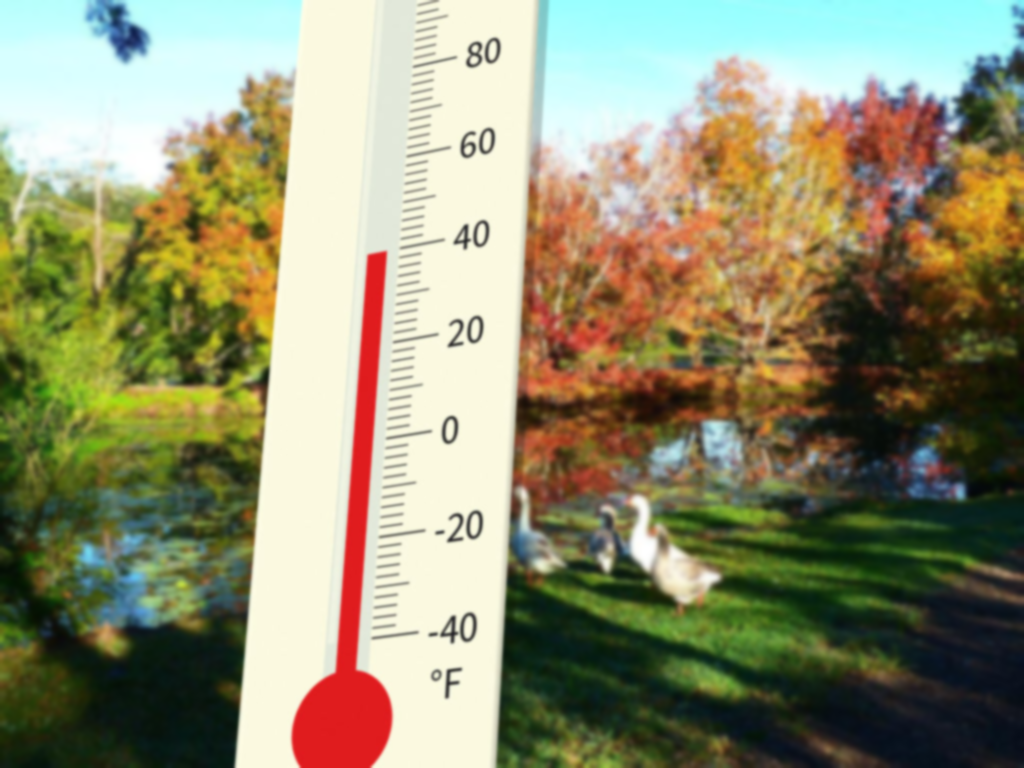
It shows 40 °F
